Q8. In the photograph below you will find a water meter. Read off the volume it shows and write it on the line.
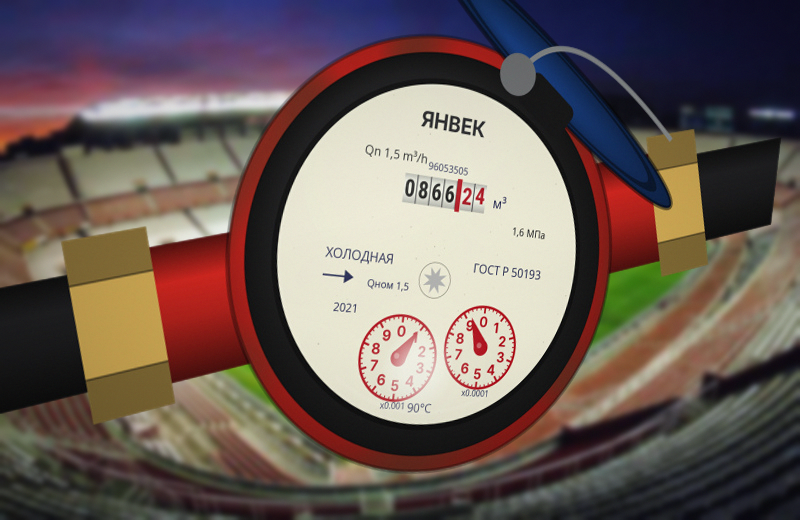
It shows 866.2409 m³
